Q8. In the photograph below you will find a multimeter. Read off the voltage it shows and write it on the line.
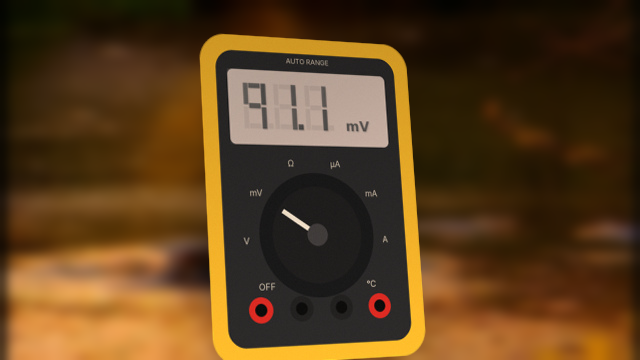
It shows 91.1 mV
